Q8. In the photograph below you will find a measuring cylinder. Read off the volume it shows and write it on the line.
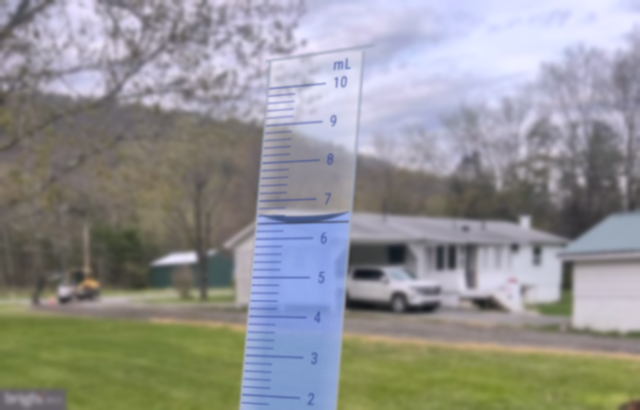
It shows 6.4 mL
